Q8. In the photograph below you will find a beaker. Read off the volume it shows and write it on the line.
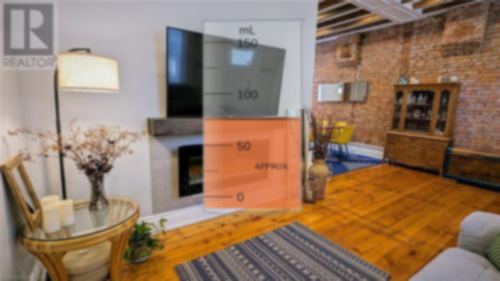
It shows 75 mL
